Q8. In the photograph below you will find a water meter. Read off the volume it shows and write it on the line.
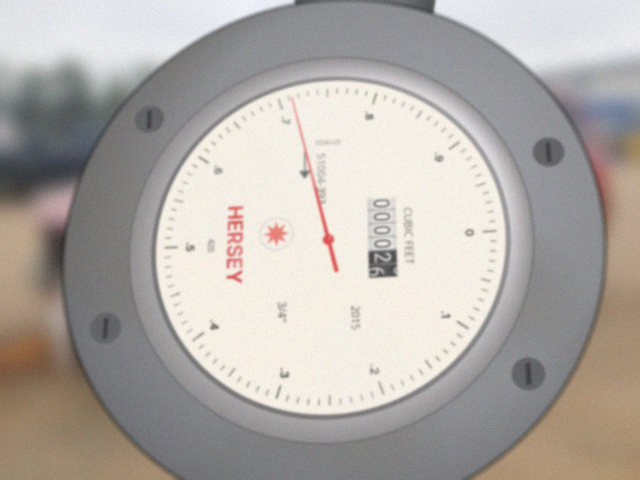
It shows 25.71 ft³
